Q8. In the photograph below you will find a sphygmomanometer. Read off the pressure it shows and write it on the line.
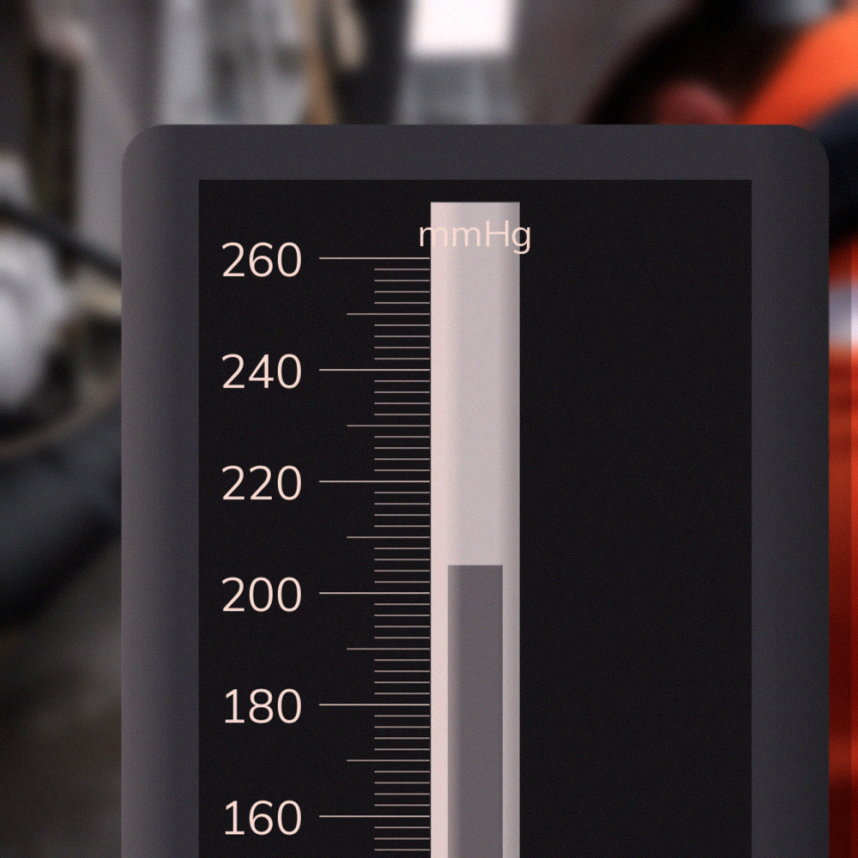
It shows 205 mmHg
